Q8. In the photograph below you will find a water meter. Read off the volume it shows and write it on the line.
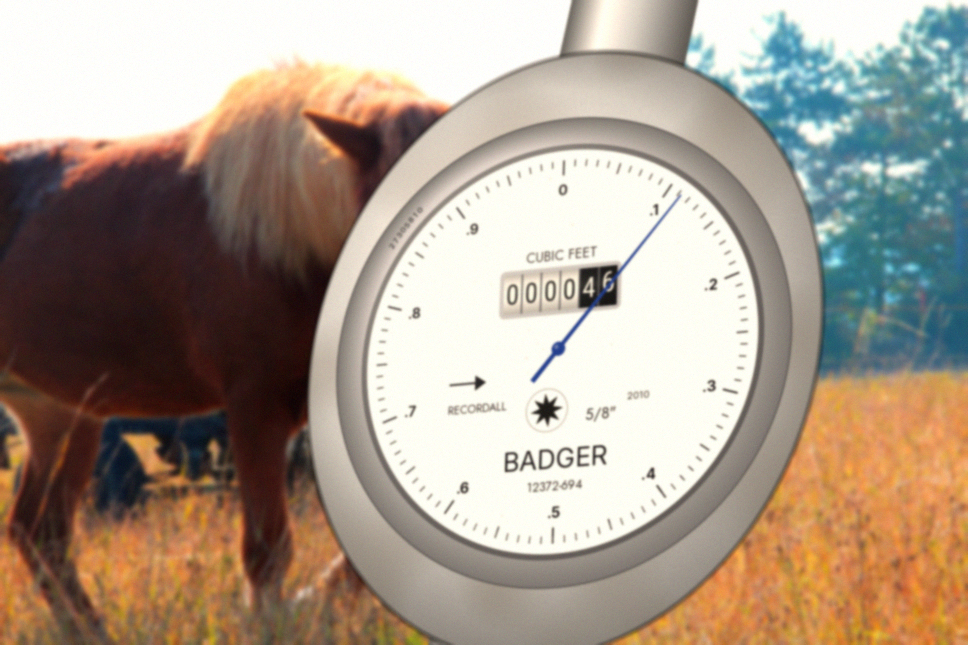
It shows 46.11 ft³
